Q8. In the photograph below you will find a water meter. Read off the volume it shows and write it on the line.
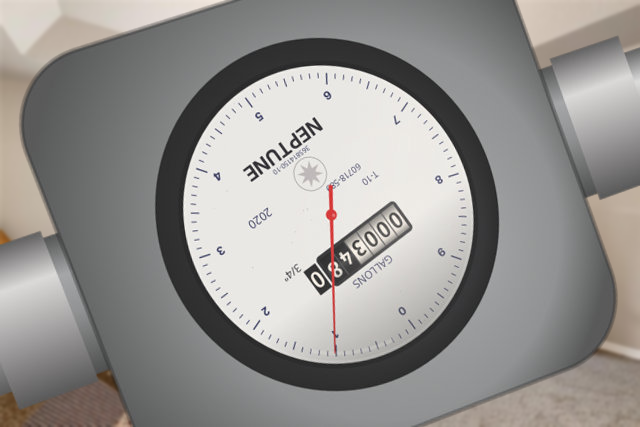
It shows 3481.0 gal
